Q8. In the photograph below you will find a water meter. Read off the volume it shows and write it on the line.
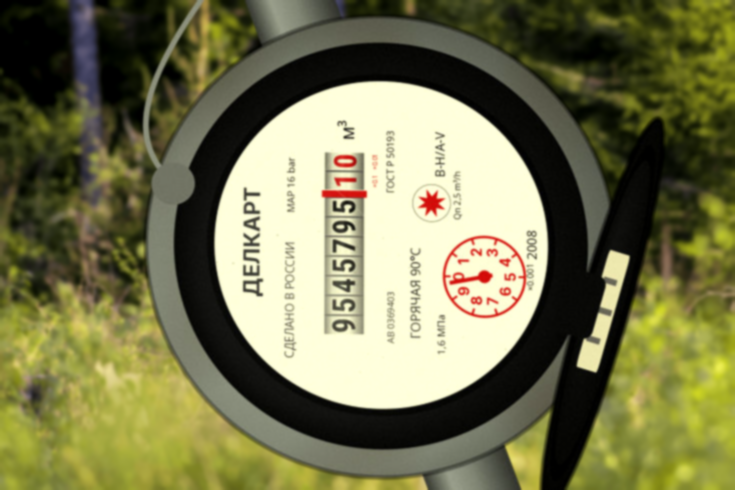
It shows 9545795.099 m³
